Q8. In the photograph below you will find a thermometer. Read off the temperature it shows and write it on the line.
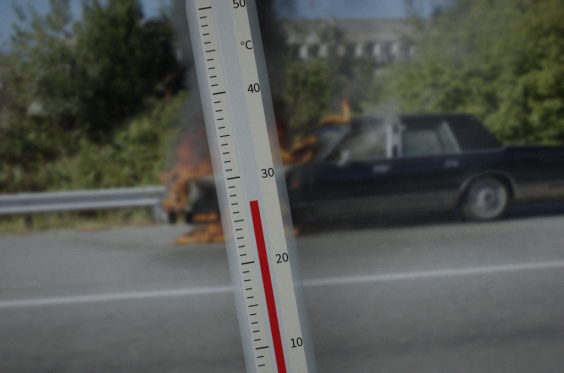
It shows 27 °C
